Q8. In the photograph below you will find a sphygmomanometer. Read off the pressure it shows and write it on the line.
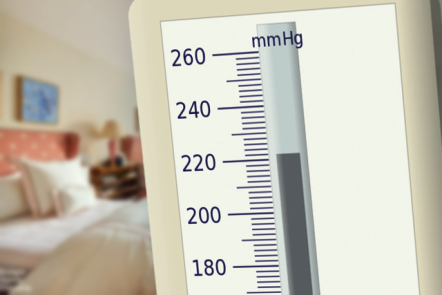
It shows 222 mmHg
